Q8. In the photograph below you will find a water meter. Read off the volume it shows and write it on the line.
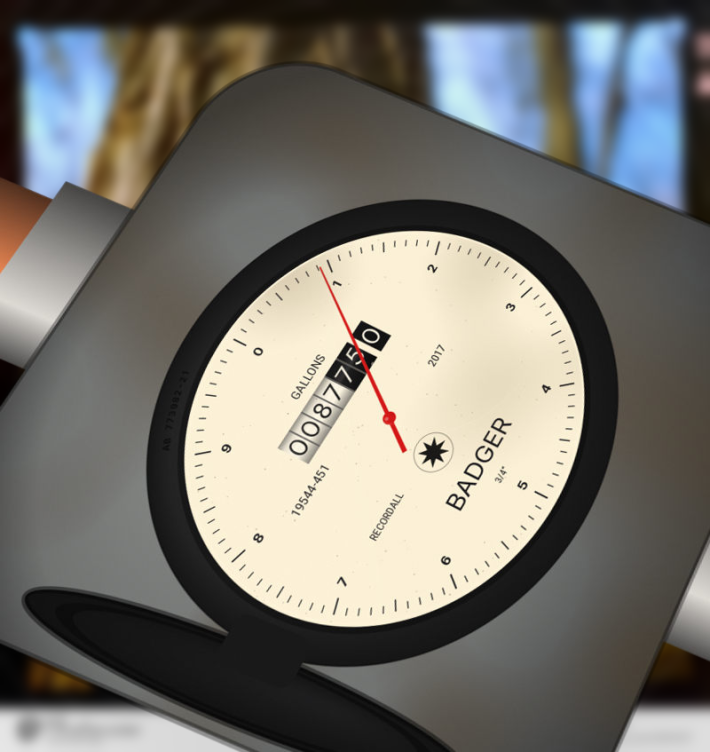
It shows 87750.9 gal
